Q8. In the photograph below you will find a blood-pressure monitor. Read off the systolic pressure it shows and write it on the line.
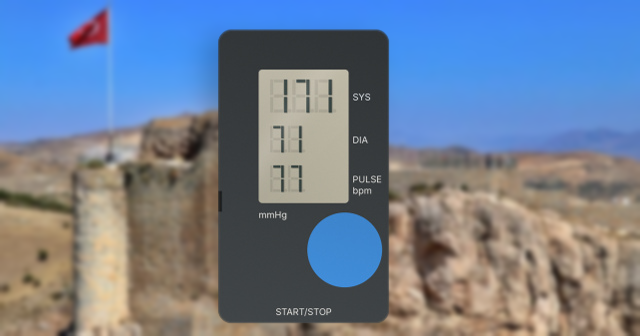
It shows 171 mmHg
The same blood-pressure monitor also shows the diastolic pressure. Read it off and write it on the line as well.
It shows 71 mmHg
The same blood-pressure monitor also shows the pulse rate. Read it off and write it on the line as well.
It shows 77 bpm
